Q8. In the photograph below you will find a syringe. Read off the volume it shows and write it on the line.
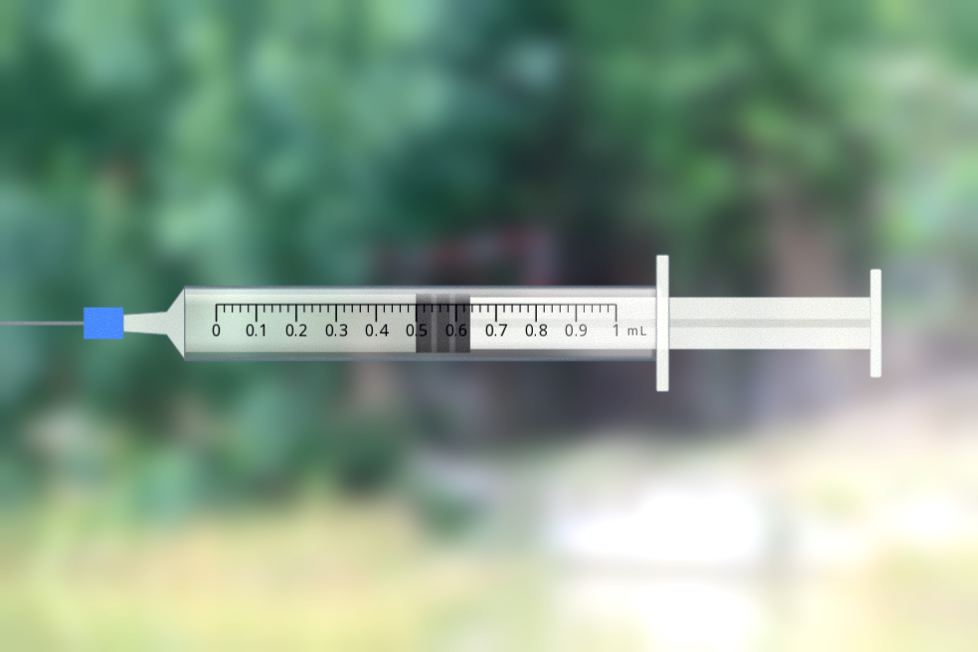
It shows 0.5 mL
